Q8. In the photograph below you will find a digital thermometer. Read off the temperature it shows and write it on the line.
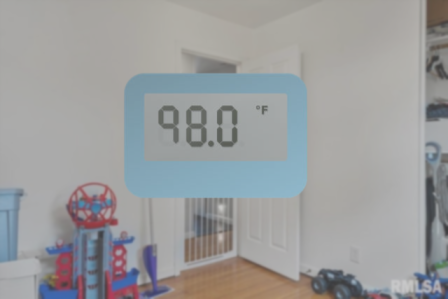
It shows 98.0 °F
